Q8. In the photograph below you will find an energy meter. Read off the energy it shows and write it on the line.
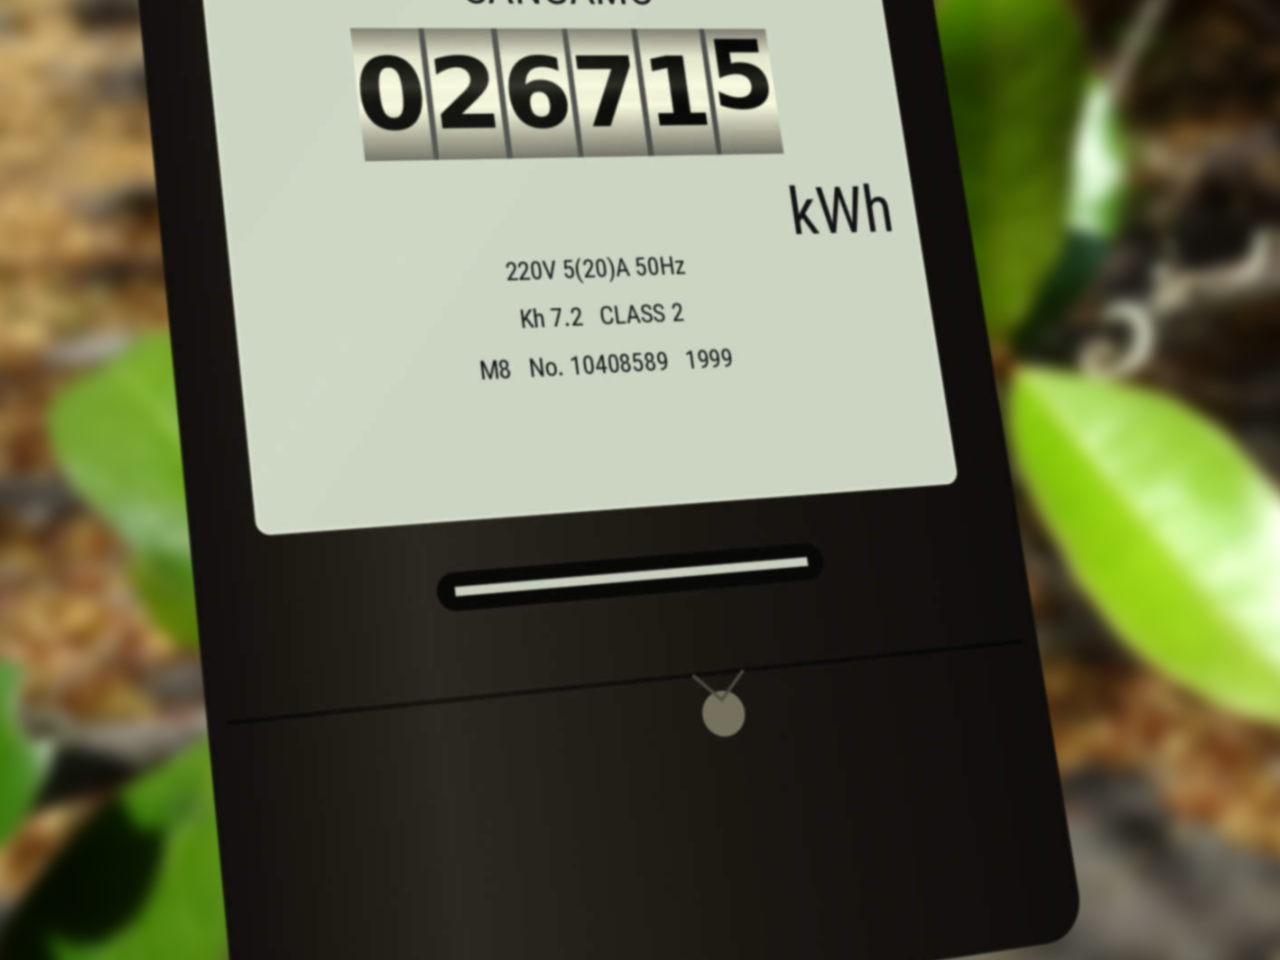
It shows 26715 kWh
